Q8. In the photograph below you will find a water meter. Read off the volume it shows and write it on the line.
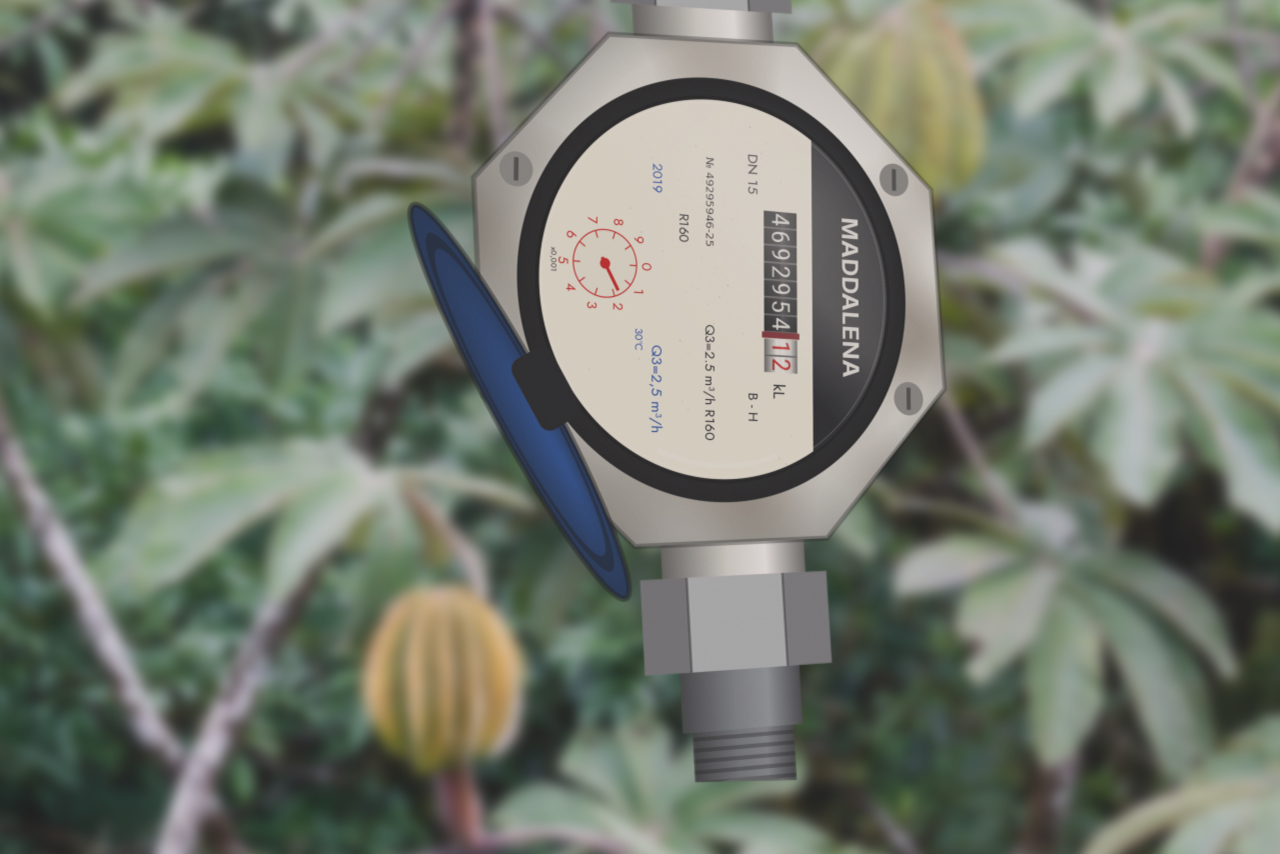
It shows 4692954.121 kL
